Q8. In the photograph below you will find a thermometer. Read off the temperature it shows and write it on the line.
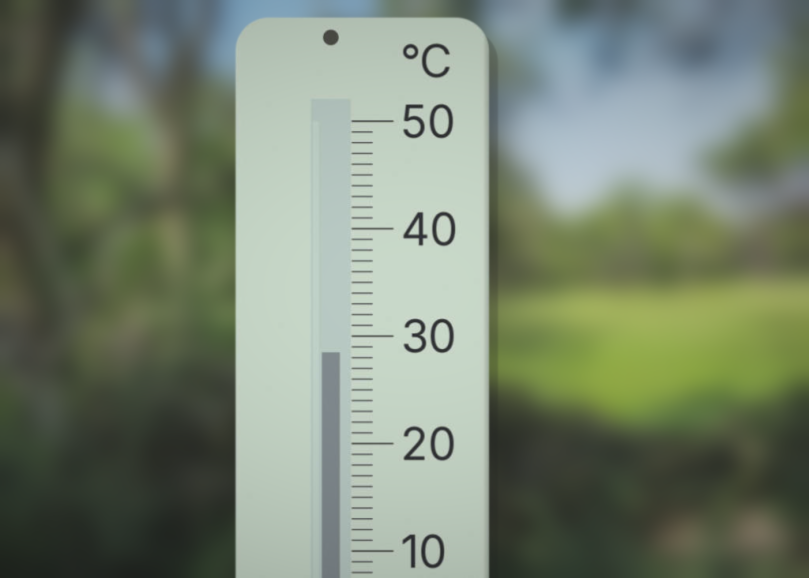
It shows 28.5 °C
